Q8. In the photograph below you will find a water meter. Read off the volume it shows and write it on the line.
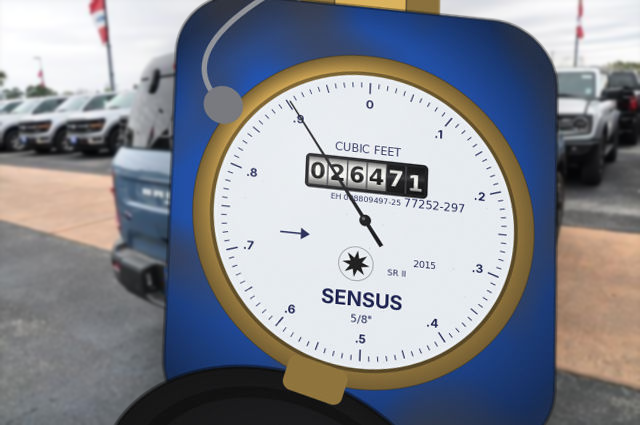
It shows 26470.90 ft³
